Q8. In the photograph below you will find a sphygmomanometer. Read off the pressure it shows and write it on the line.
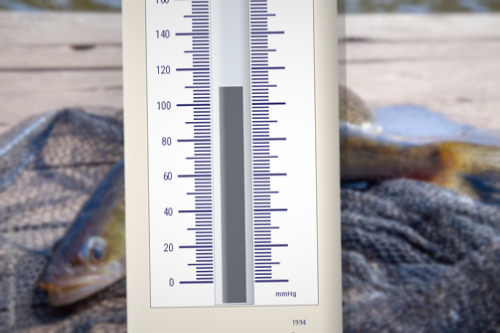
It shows 110 mmHg
